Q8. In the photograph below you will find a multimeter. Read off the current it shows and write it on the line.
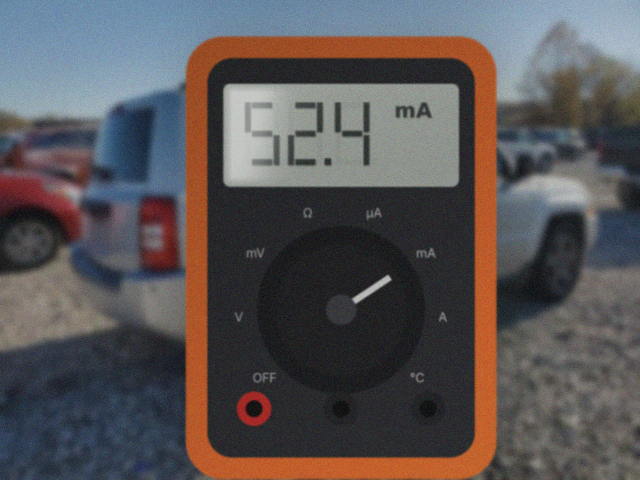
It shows 52.4 mA
